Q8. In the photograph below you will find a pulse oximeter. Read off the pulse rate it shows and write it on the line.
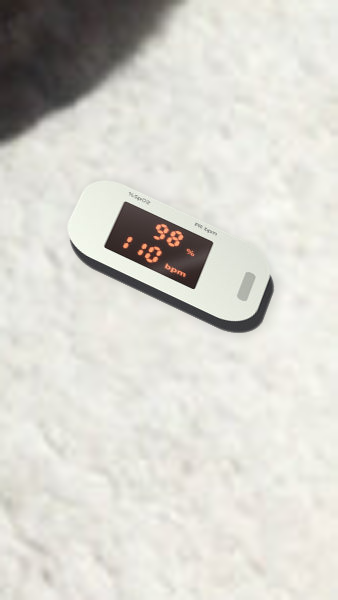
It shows 110 bpm
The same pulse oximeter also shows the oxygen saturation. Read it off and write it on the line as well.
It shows 98 %
